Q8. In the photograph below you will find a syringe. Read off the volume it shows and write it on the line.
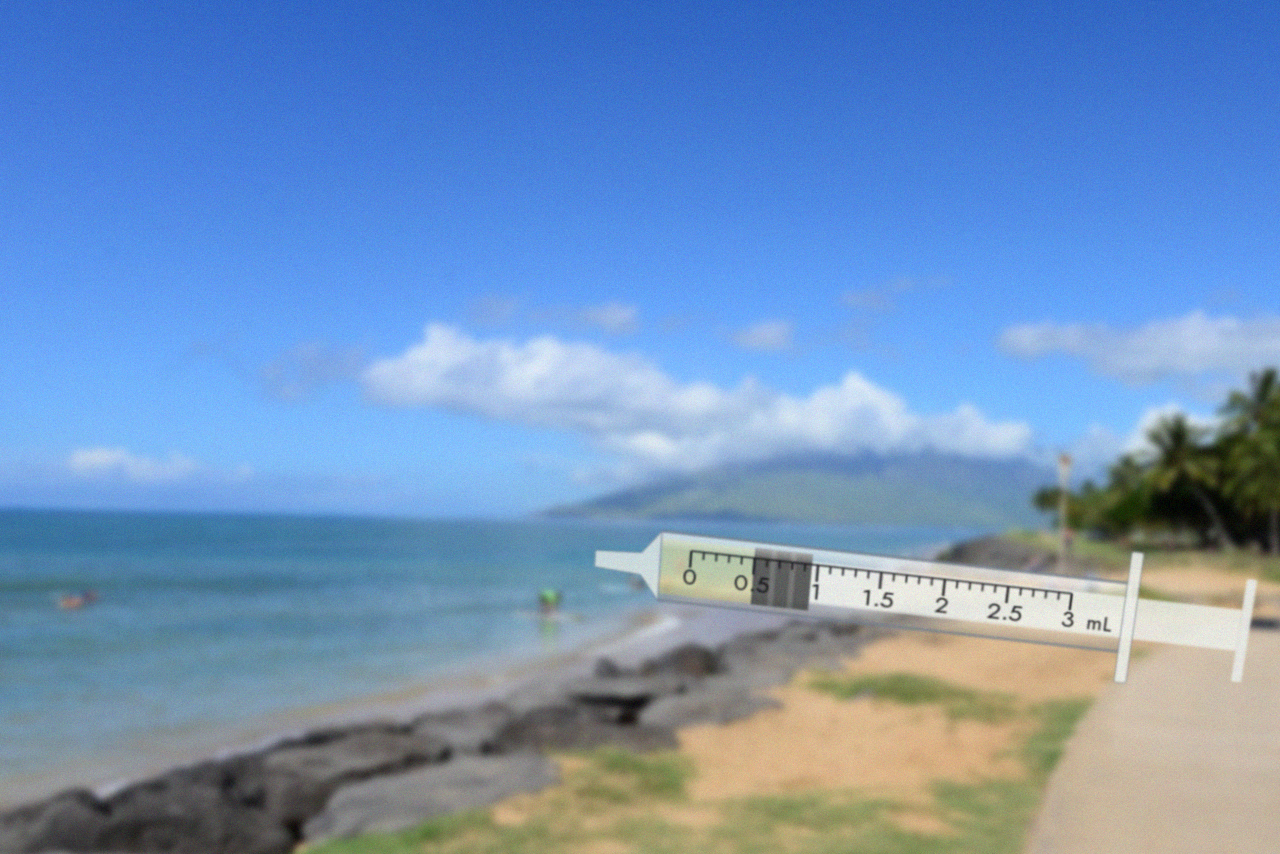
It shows 0.5 mL
